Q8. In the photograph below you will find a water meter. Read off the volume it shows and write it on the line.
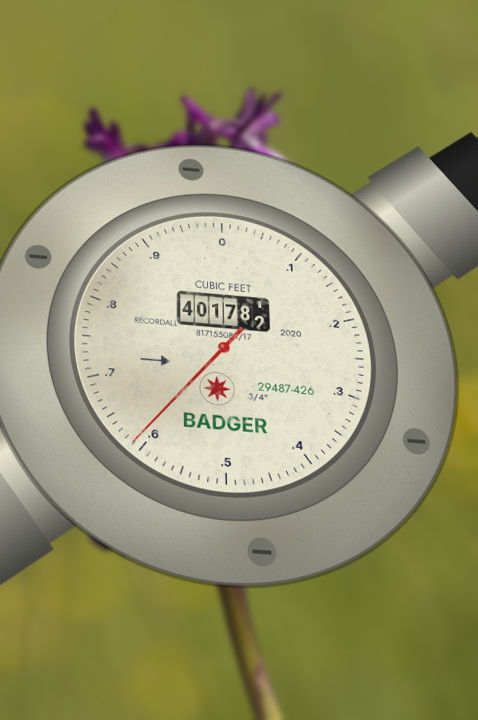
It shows 401781.61 ft³
